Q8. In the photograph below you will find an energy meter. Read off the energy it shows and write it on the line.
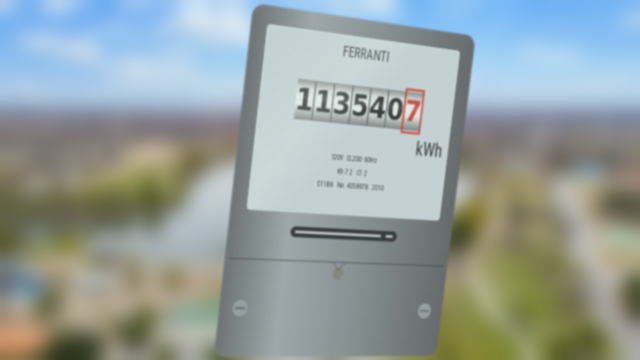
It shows 113540.7 kWh
